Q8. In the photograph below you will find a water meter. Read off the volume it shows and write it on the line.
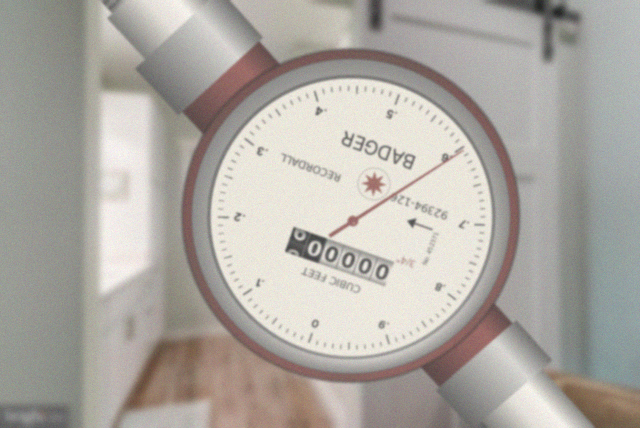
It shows 8.60 ft³
